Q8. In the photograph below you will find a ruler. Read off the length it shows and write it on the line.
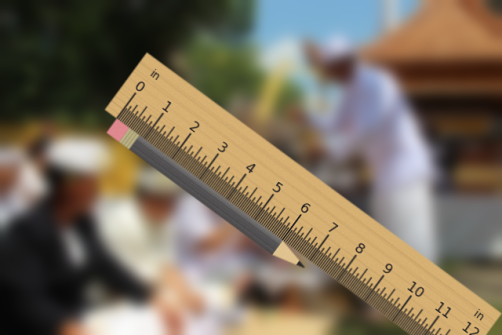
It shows 7 in
